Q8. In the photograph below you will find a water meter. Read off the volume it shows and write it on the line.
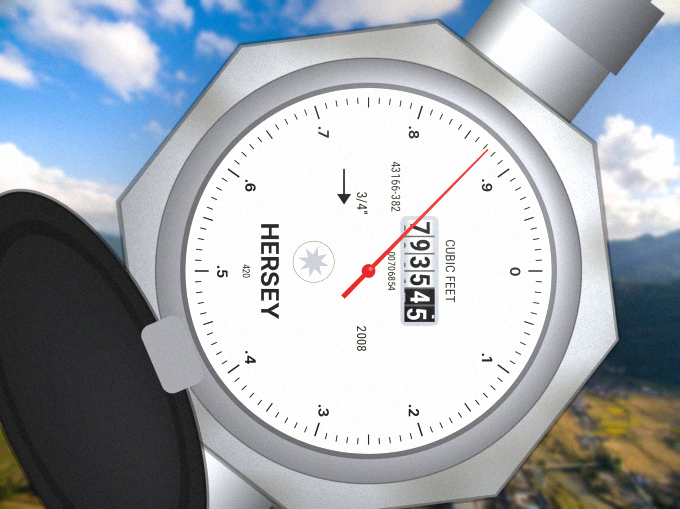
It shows 793544.87 ft³
